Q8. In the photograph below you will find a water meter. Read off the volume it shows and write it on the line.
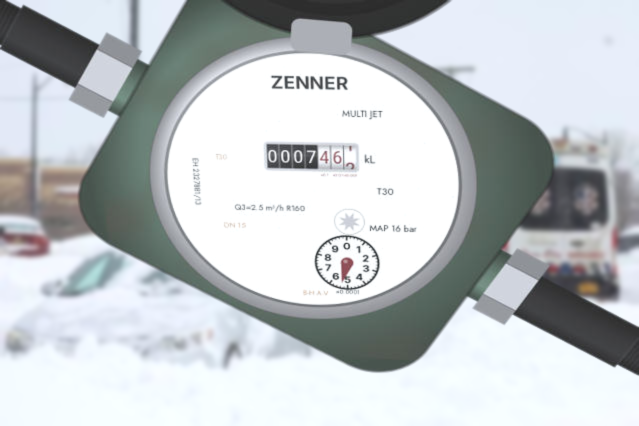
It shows 7.4615 kL
